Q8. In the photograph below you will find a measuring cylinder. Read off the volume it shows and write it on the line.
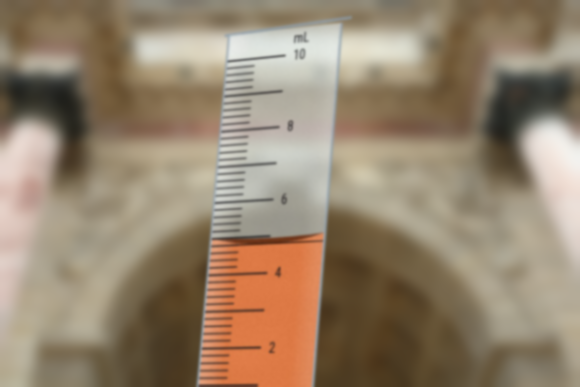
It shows 4.8 mL
